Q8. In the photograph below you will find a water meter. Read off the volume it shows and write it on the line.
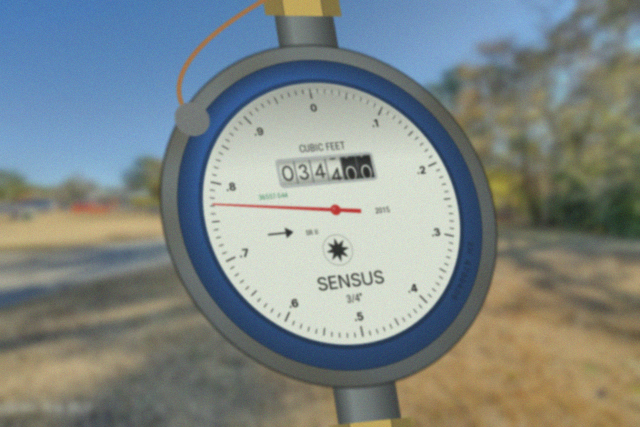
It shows 34399.77 ft³
